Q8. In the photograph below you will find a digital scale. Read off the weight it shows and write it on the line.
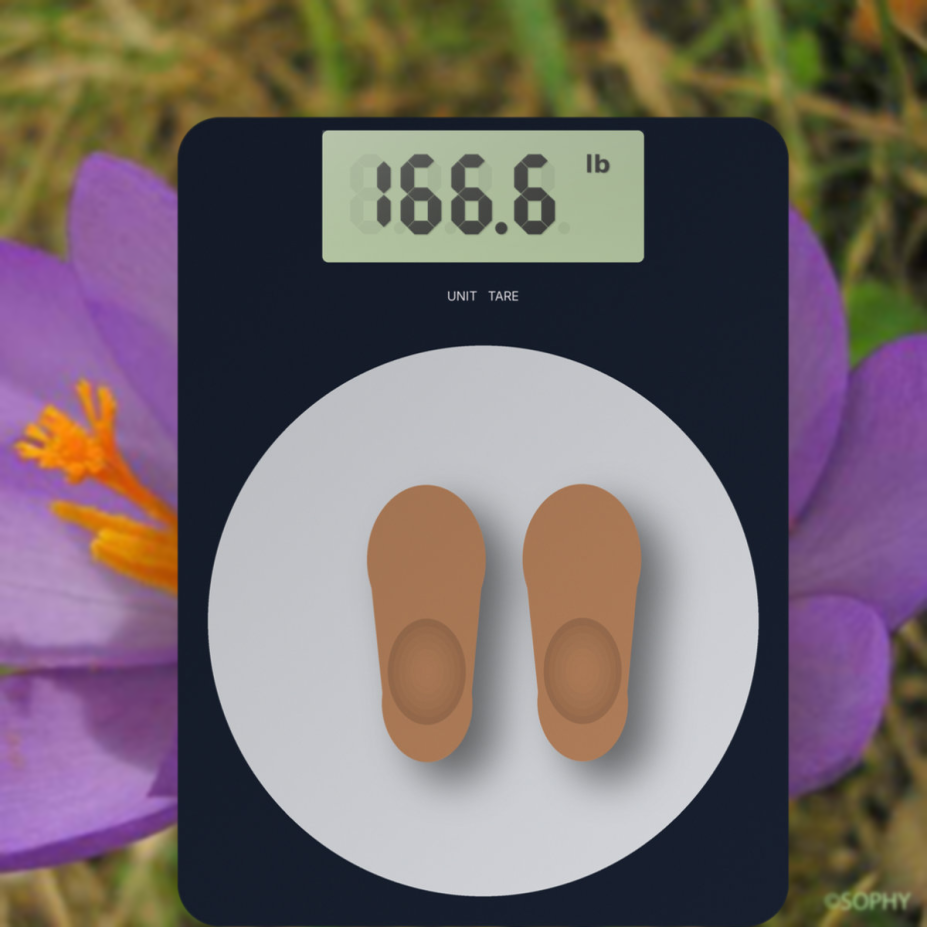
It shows 166.6 lb
